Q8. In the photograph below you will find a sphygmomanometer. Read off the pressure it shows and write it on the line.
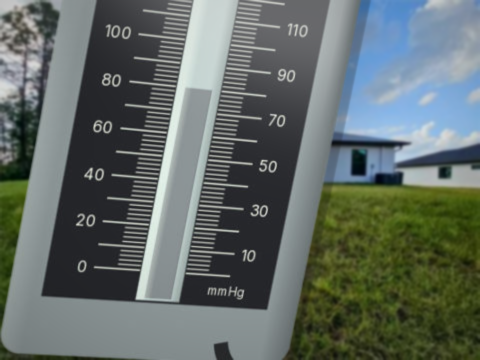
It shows 80 mmHg
